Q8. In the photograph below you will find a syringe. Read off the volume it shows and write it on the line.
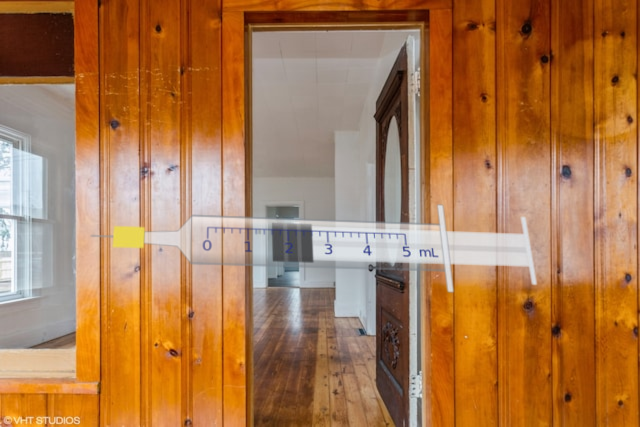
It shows 1.6 mL
